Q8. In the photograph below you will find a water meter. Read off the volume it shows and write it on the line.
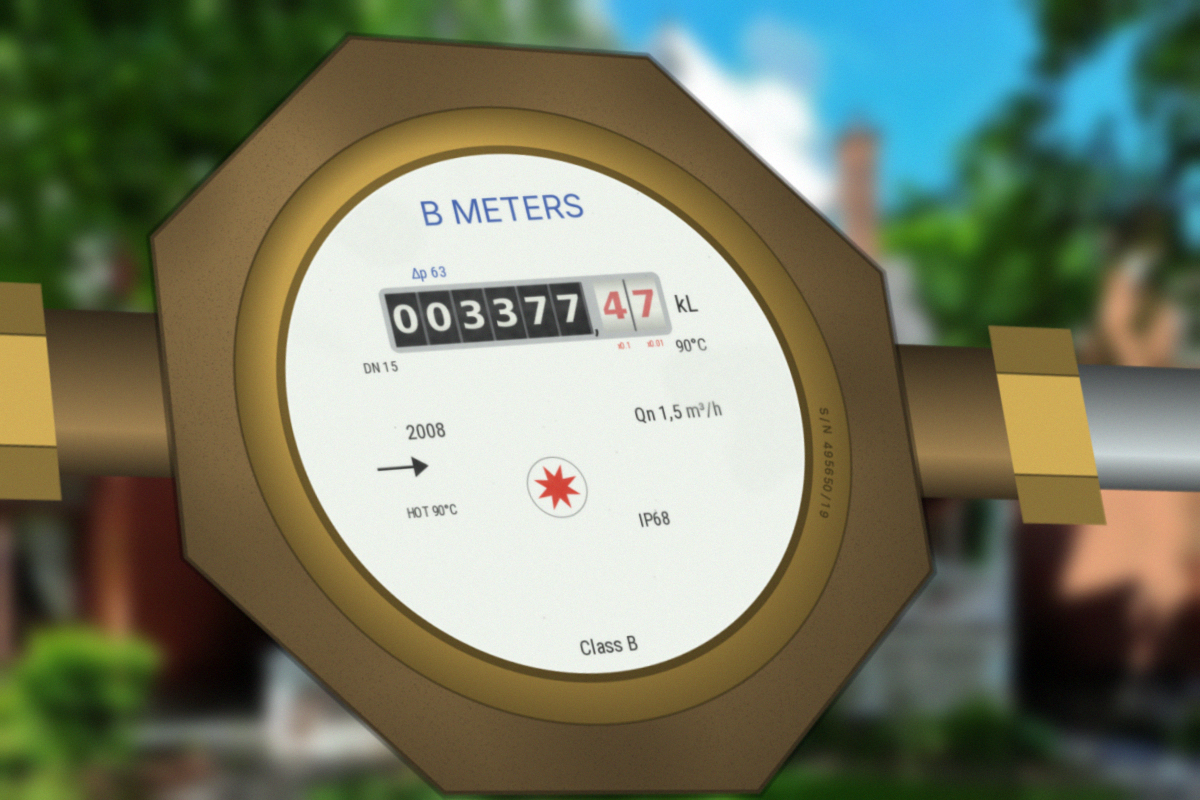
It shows 3377.47 kL
